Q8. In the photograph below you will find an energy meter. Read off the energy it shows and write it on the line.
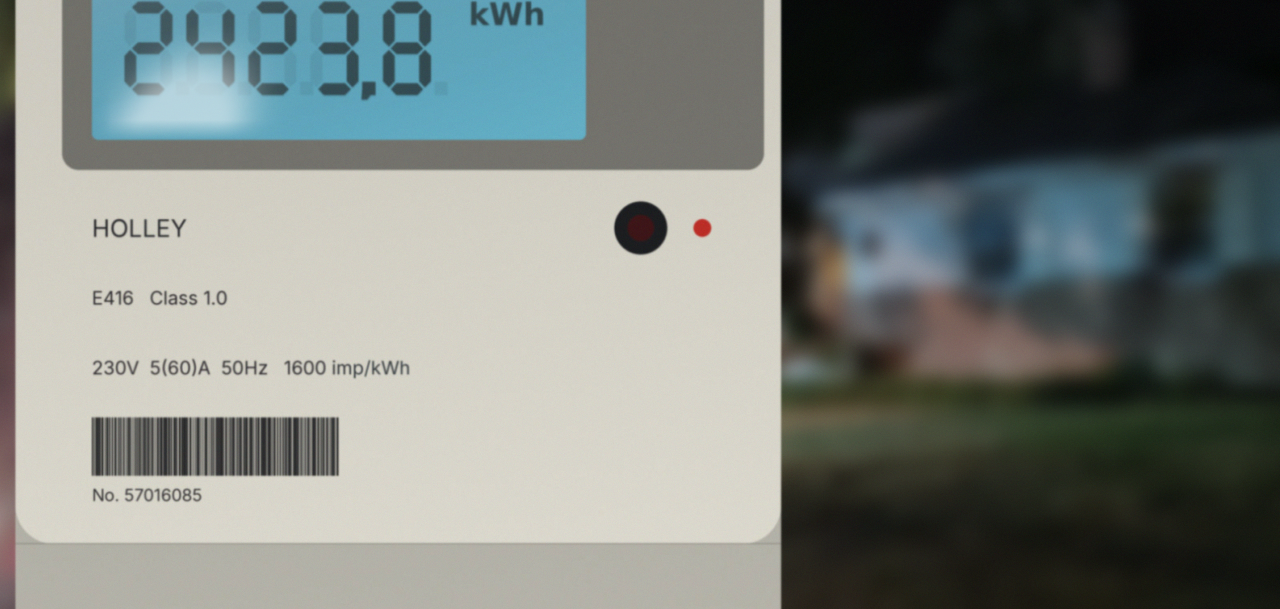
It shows 2423.8 kWh
